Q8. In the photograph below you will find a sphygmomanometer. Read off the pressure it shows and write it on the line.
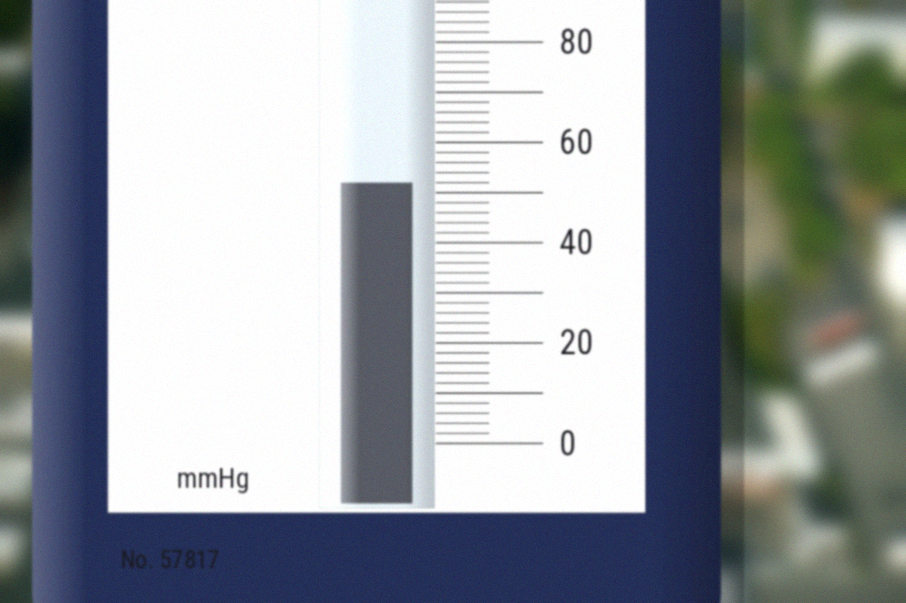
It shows 52 mmHg
